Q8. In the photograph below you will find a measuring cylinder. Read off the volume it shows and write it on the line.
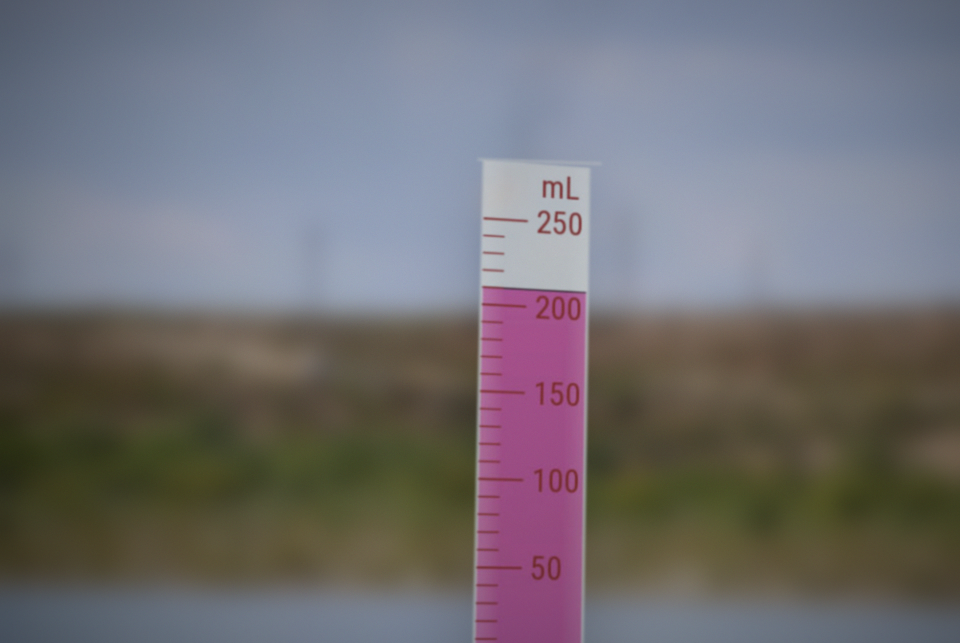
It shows 210 mL
